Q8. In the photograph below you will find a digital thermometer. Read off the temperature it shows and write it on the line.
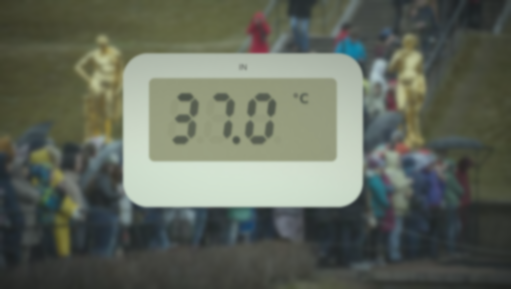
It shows 37.0 °C
